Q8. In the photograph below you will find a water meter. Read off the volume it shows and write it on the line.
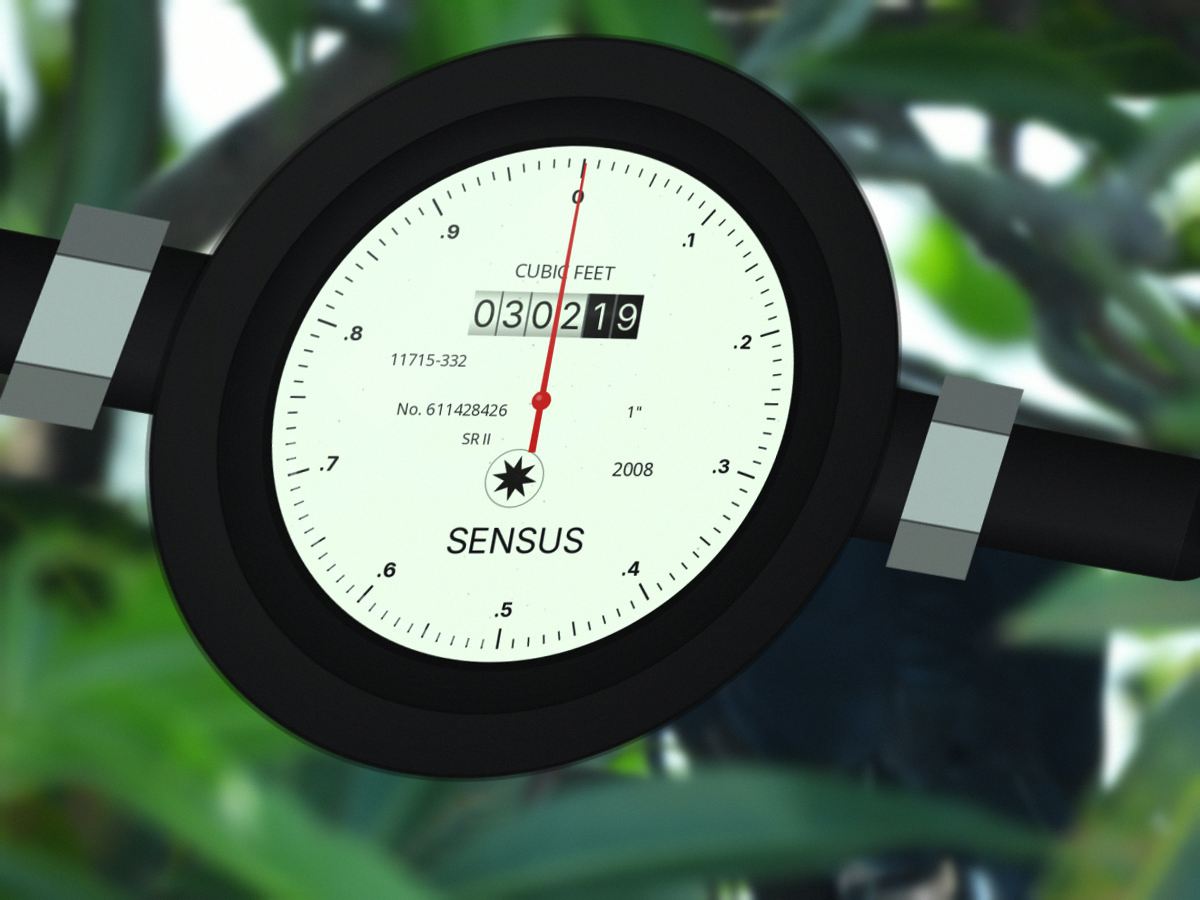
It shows 30219.00 ft³
